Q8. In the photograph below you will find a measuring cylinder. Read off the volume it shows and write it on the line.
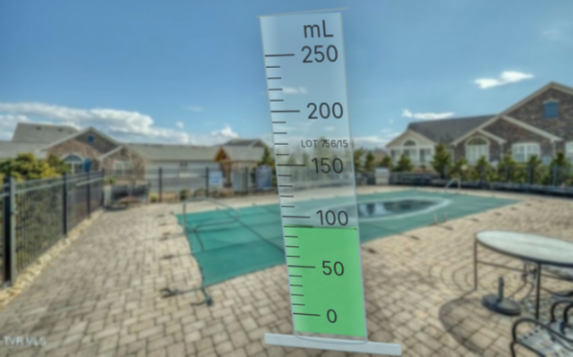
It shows 90 mL
